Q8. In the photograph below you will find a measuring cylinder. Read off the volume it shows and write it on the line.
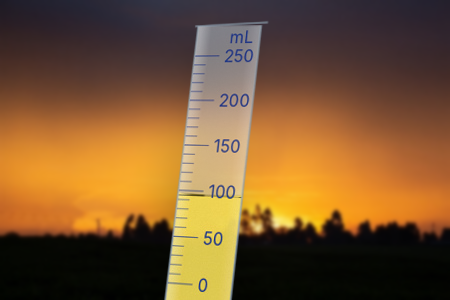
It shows 95 mL
